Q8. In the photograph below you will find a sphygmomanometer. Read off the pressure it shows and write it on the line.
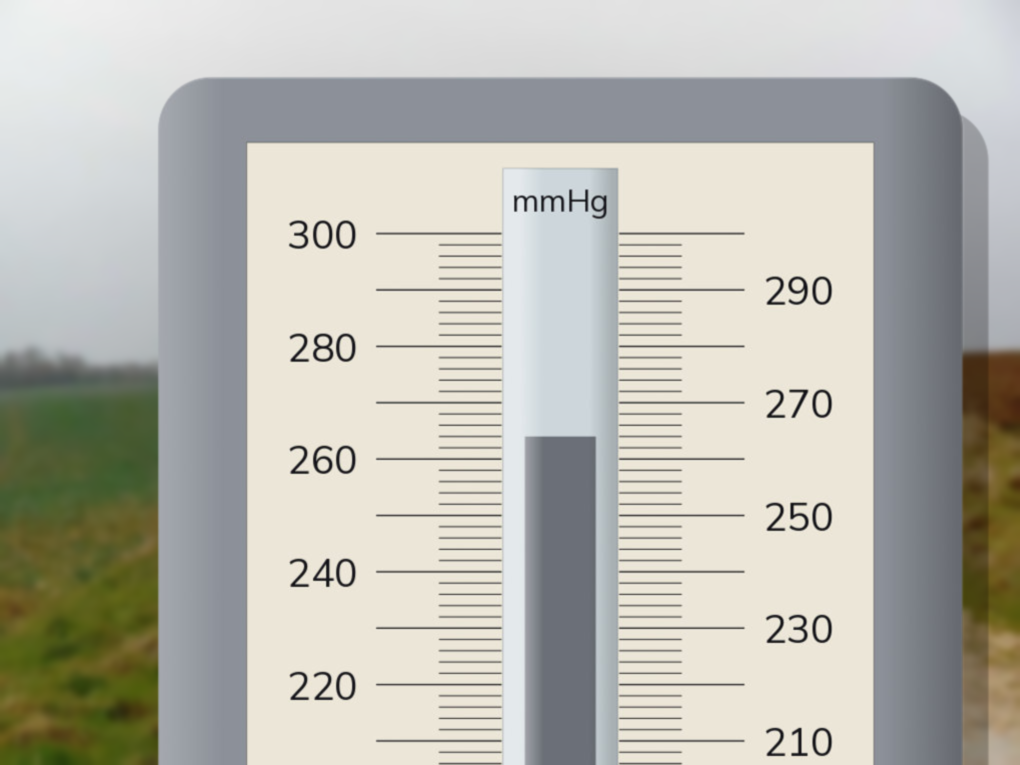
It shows 264 mmHg
